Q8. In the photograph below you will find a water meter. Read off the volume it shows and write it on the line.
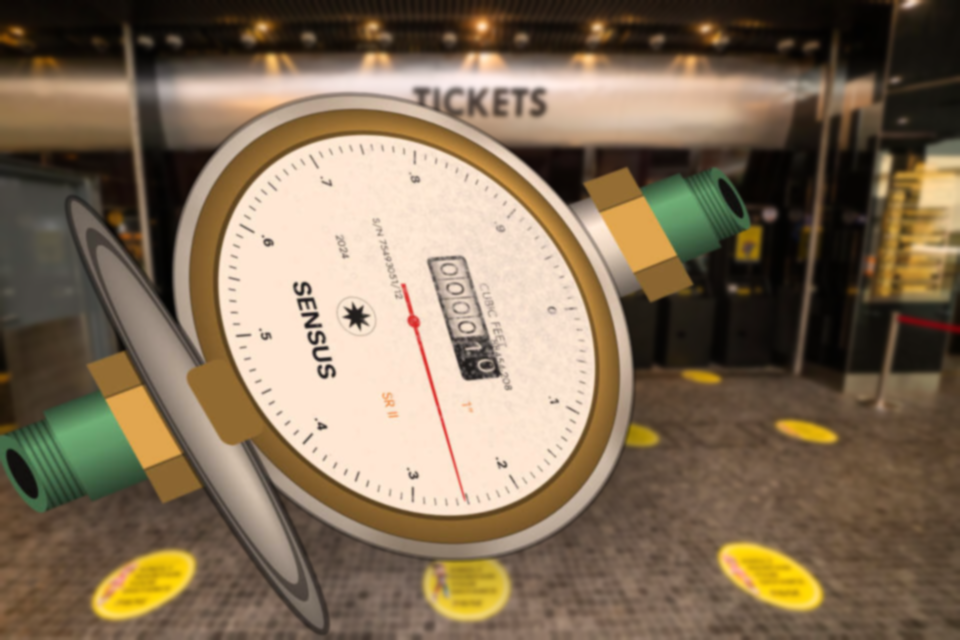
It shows 10.25 ft³
